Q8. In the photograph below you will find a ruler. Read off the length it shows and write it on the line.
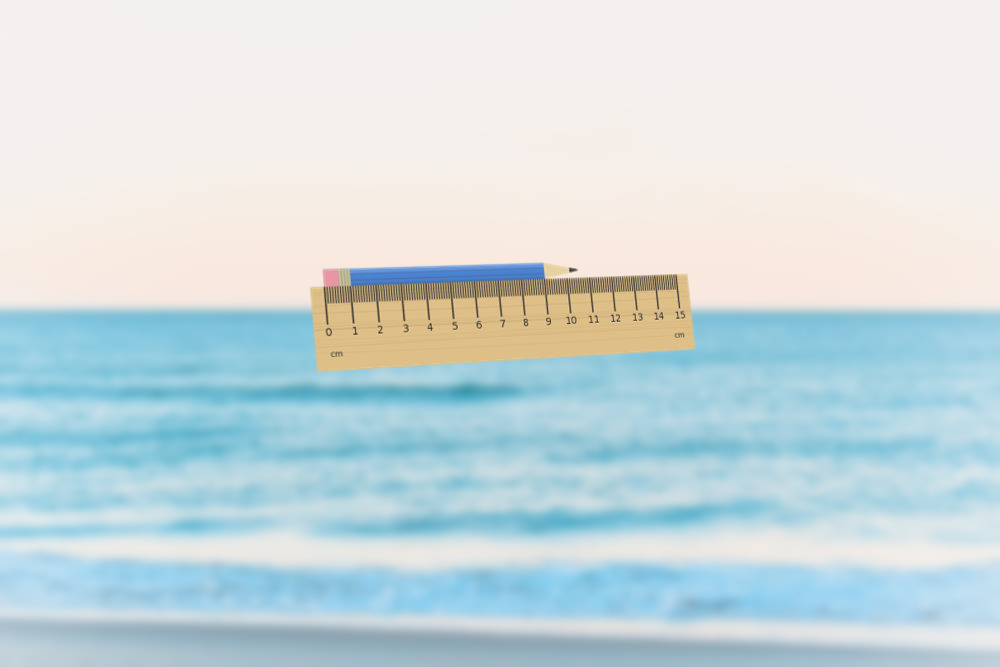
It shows 10.5 cm
